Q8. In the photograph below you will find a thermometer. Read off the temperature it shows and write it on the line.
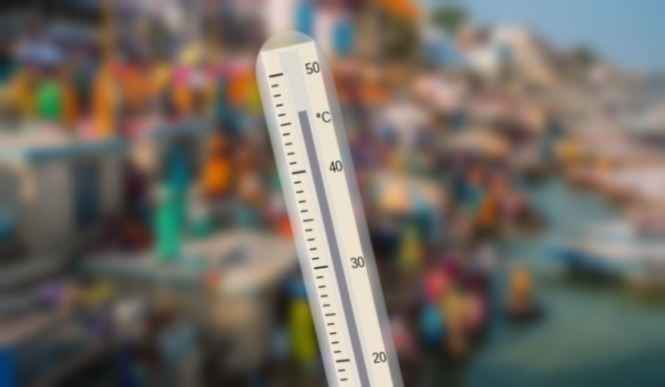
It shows 46 °C
